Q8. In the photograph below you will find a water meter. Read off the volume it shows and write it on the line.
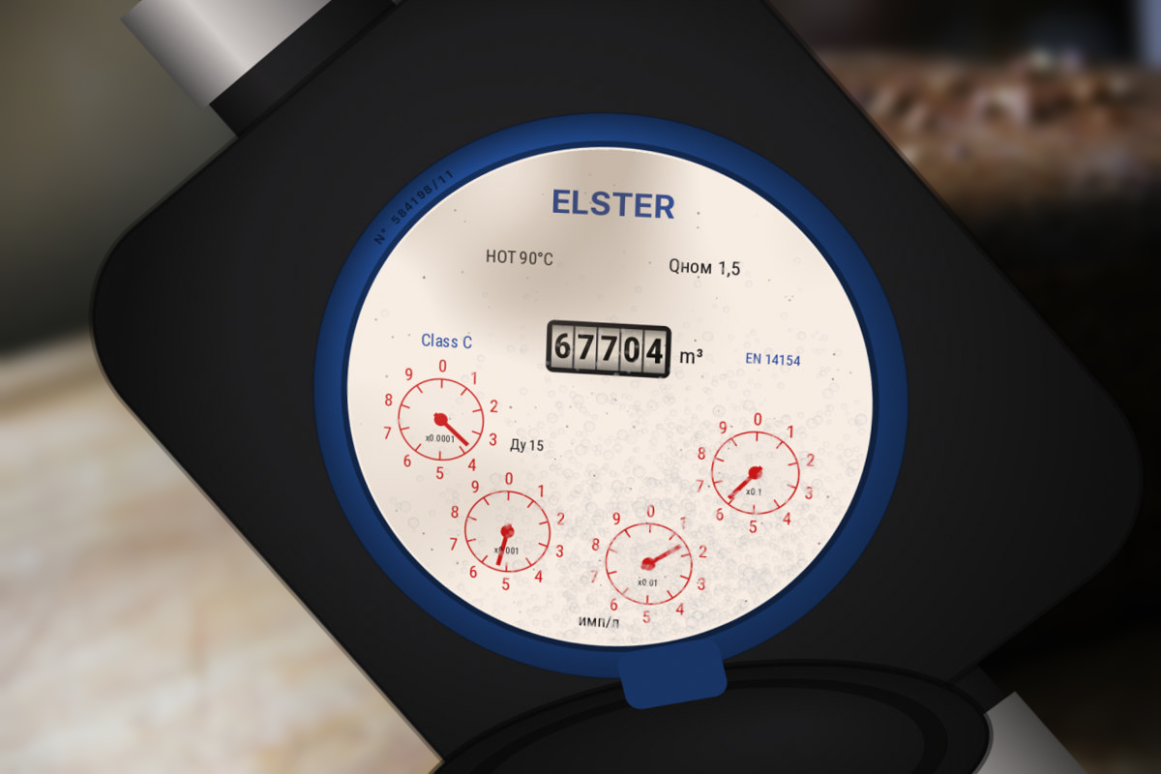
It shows 67704.6153 m³
